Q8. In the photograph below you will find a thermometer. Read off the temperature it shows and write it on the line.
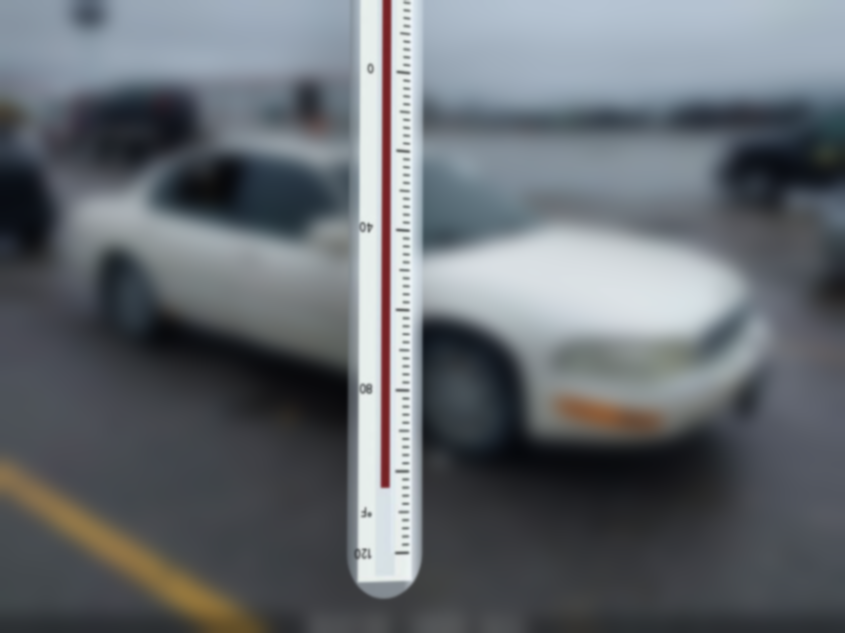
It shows 104 °F
